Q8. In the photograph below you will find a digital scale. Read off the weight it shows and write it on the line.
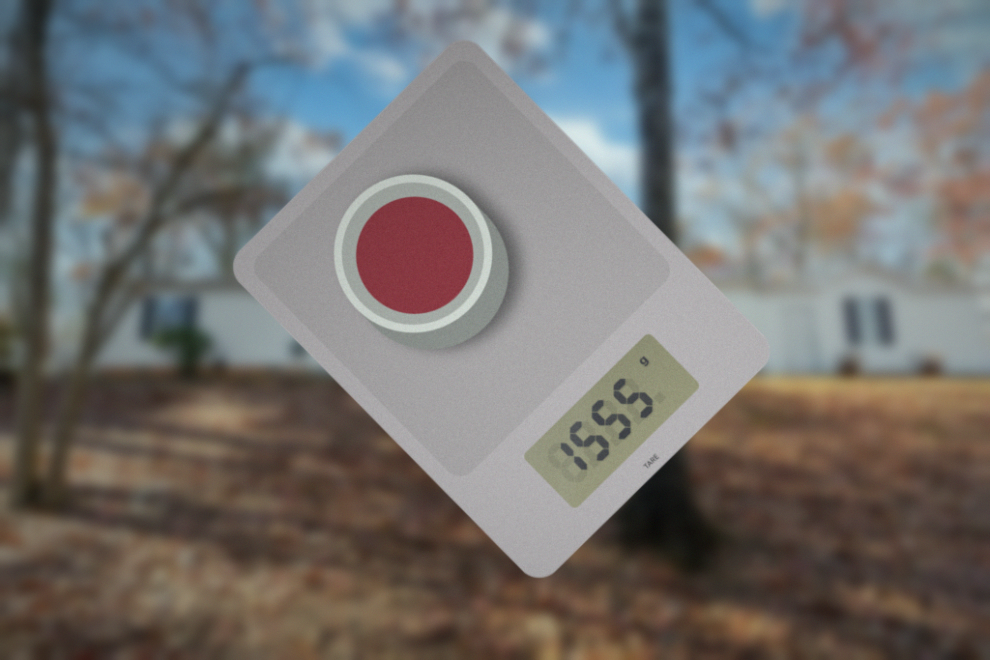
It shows 1555 g
